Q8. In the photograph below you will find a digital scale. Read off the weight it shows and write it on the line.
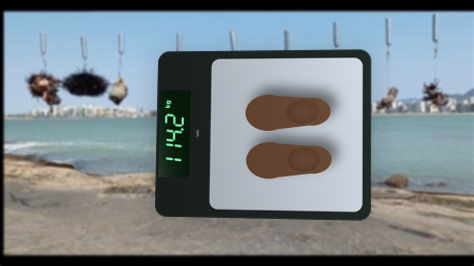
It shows 114.2 kg
